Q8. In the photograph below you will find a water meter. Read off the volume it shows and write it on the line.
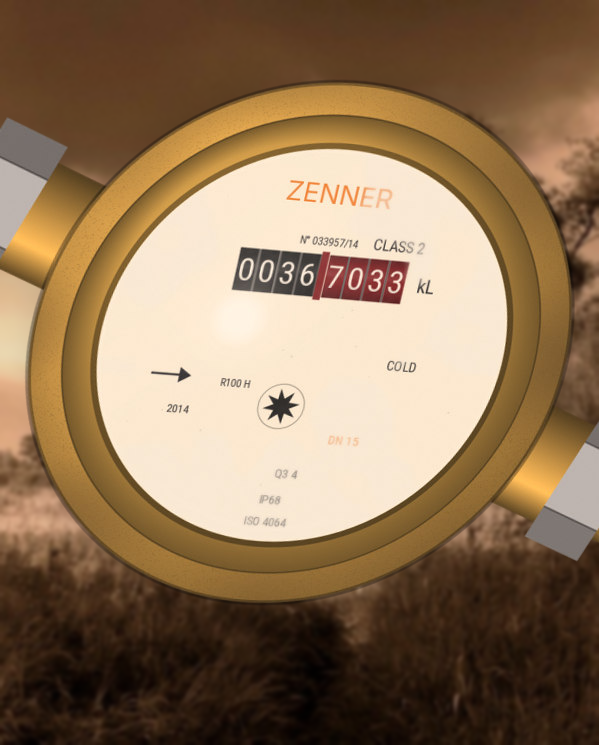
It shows 36.7033 kL
